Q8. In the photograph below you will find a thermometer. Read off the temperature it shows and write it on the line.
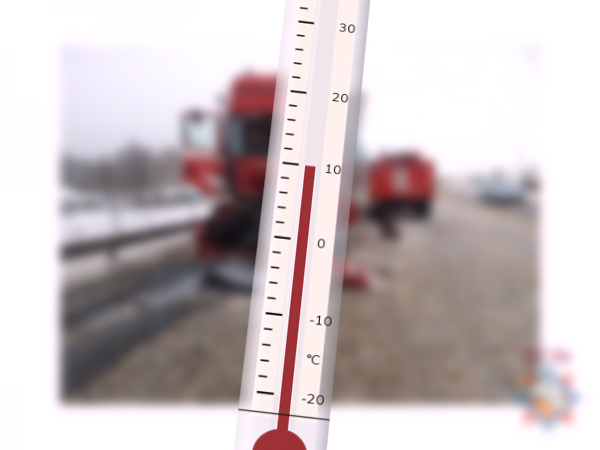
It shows 10 °C
